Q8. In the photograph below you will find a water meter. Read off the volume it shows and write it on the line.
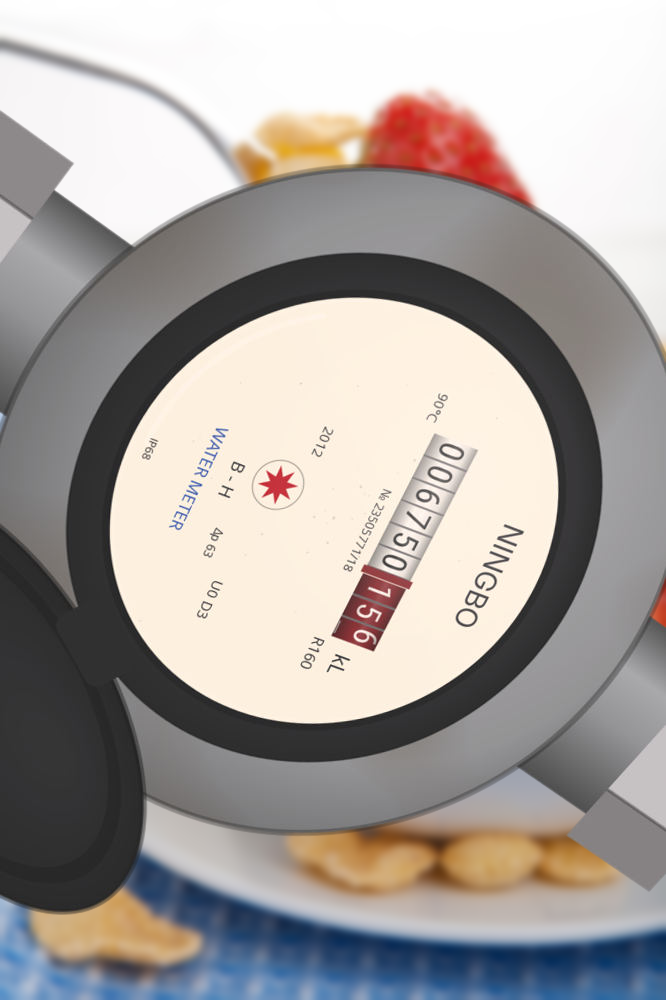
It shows 6750.156 kL
